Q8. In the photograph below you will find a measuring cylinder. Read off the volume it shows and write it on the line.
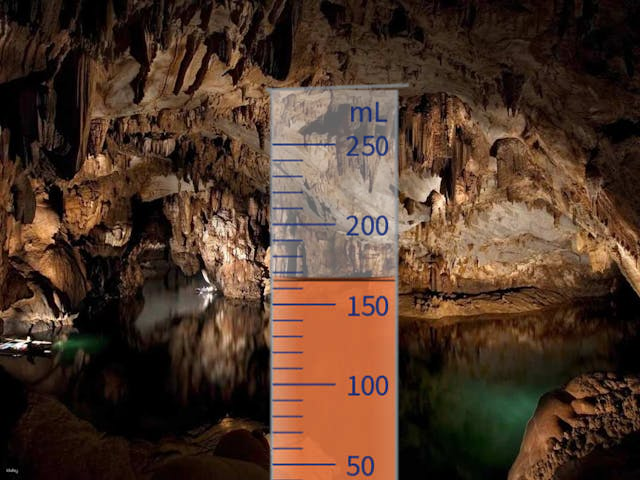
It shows 165 mL
